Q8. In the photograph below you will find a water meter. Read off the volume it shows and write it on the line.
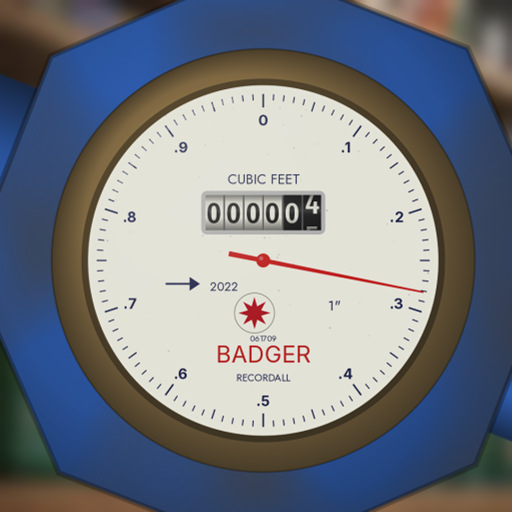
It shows 4.28 ft³
